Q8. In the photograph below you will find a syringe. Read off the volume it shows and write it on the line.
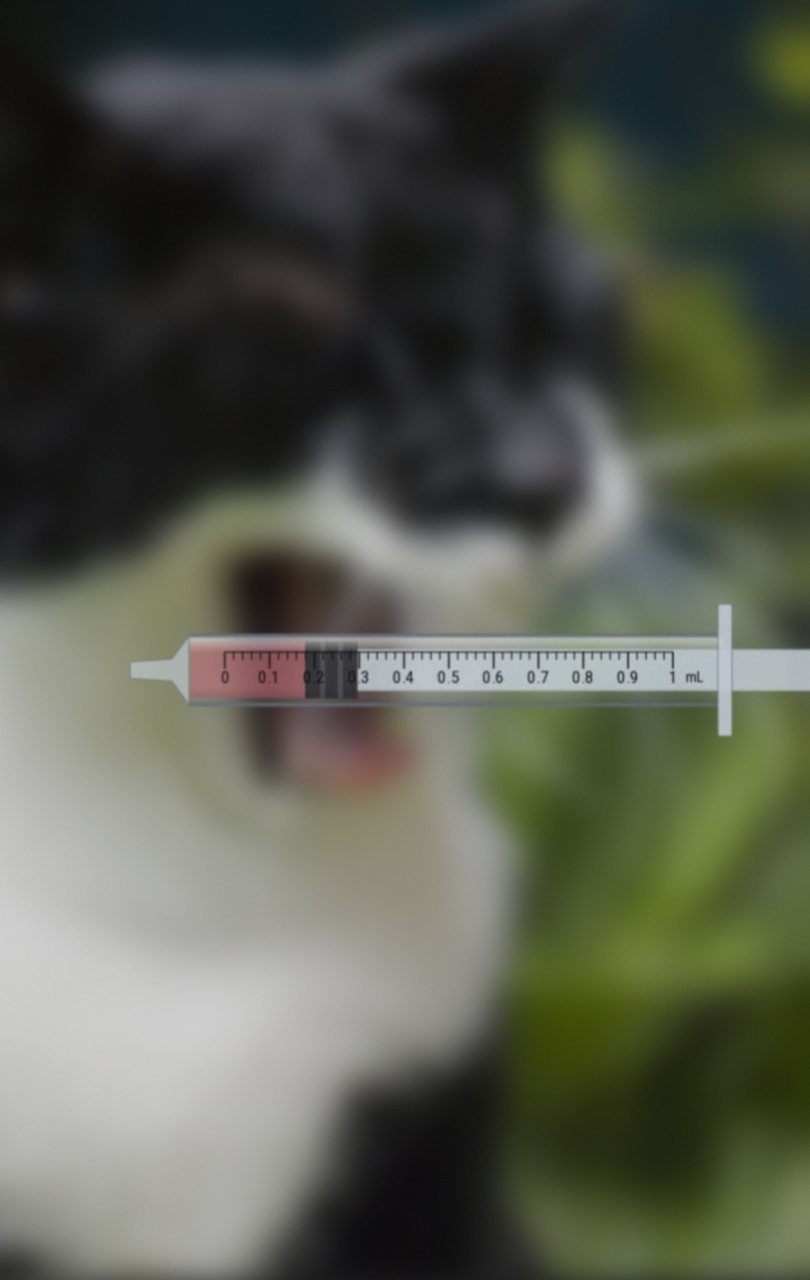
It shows 0.18 mL
